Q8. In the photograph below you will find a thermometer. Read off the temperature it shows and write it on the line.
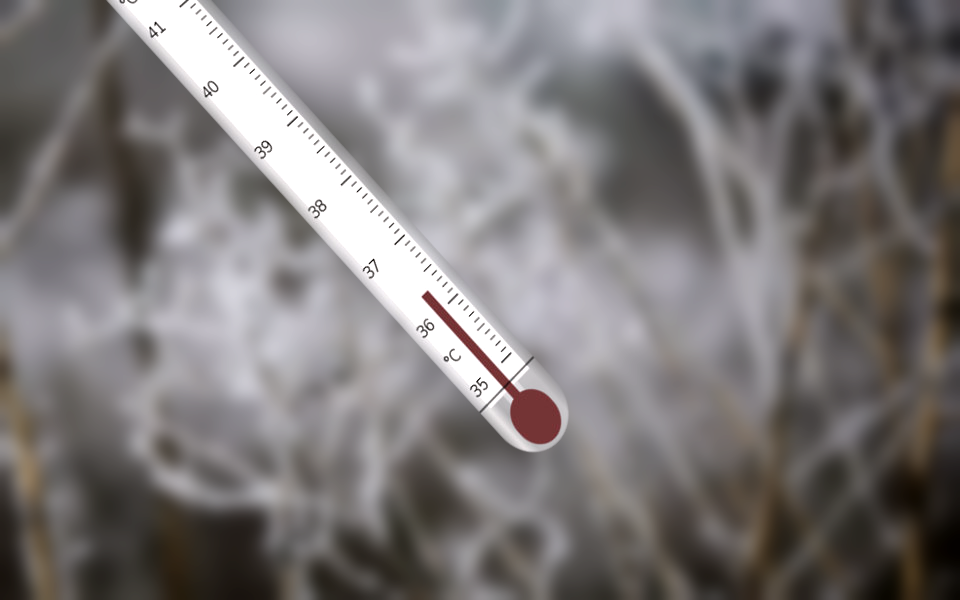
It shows 36.3 °C
